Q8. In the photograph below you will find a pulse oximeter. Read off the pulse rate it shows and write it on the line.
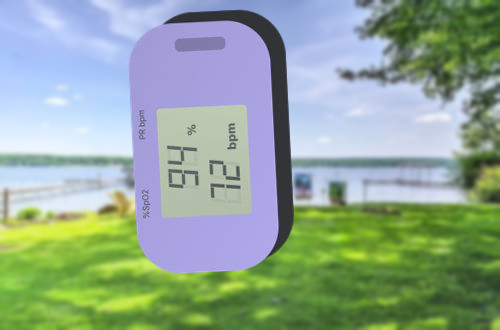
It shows 72 bpm
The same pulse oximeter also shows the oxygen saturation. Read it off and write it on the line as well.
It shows 94 %
